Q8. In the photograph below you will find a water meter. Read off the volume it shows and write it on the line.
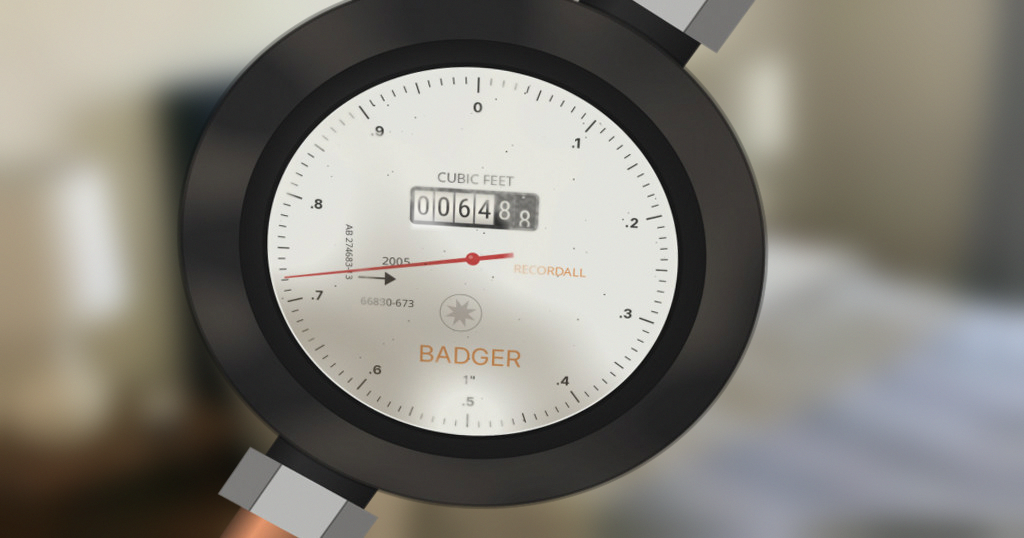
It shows 6487.72 ft³
